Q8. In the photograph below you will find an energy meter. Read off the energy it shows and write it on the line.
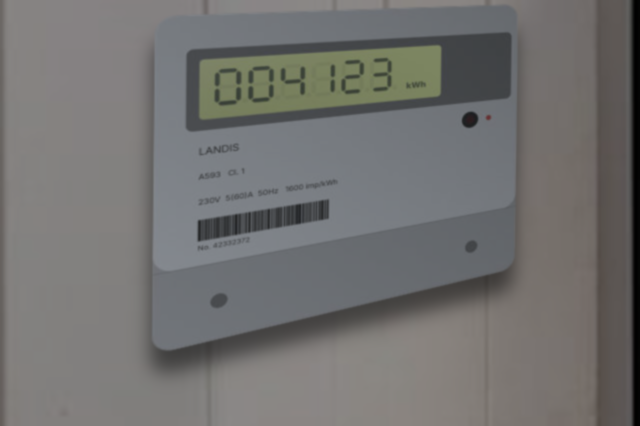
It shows 4123 kWh
